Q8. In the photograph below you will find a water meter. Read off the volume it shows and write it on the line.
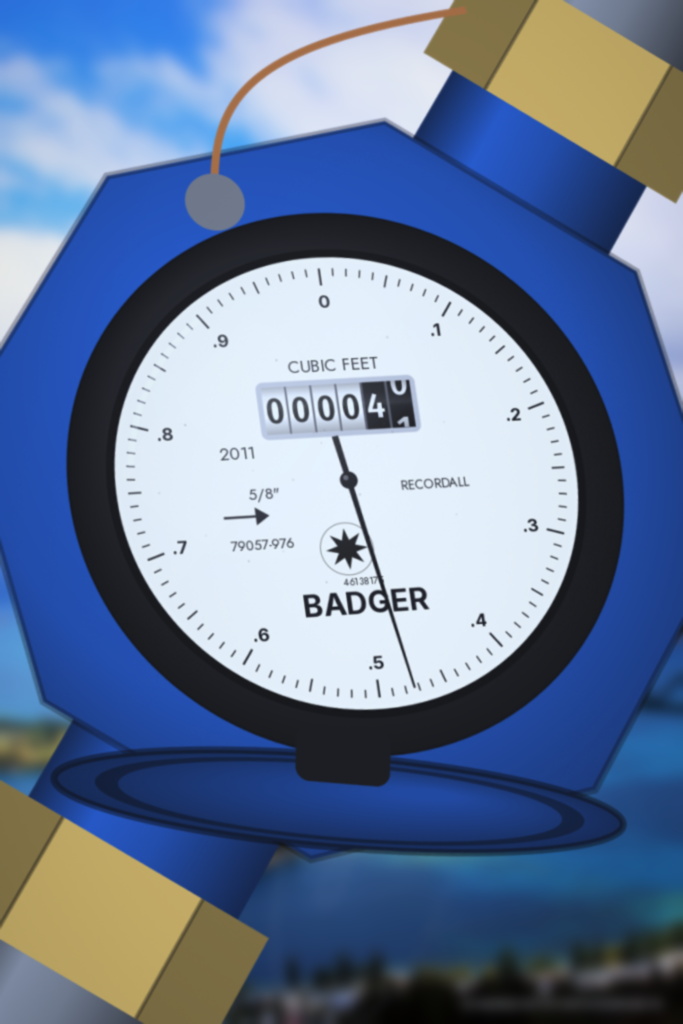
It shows 40.47 ft³
